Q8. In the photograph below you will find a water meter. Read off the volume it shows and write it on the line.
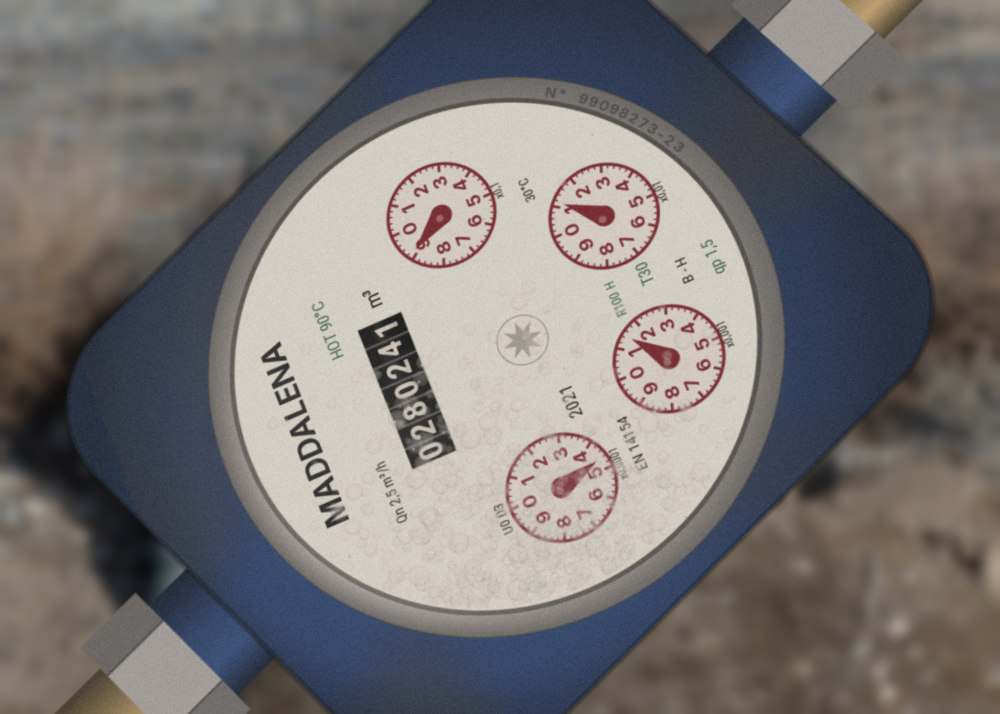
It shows 280240.9114 m³
